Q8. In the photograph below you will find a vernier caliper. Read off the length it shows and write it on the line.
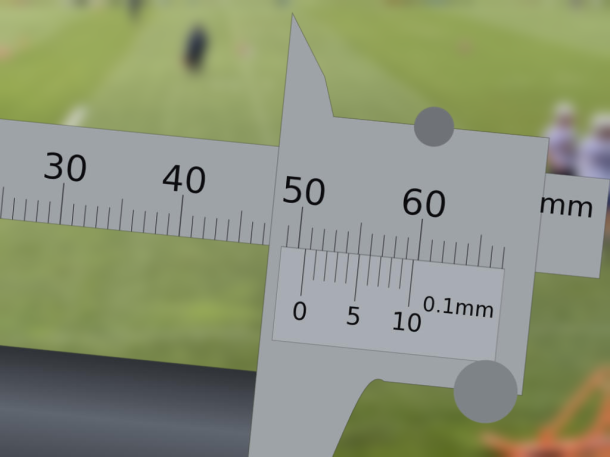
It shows 50.6 mm
